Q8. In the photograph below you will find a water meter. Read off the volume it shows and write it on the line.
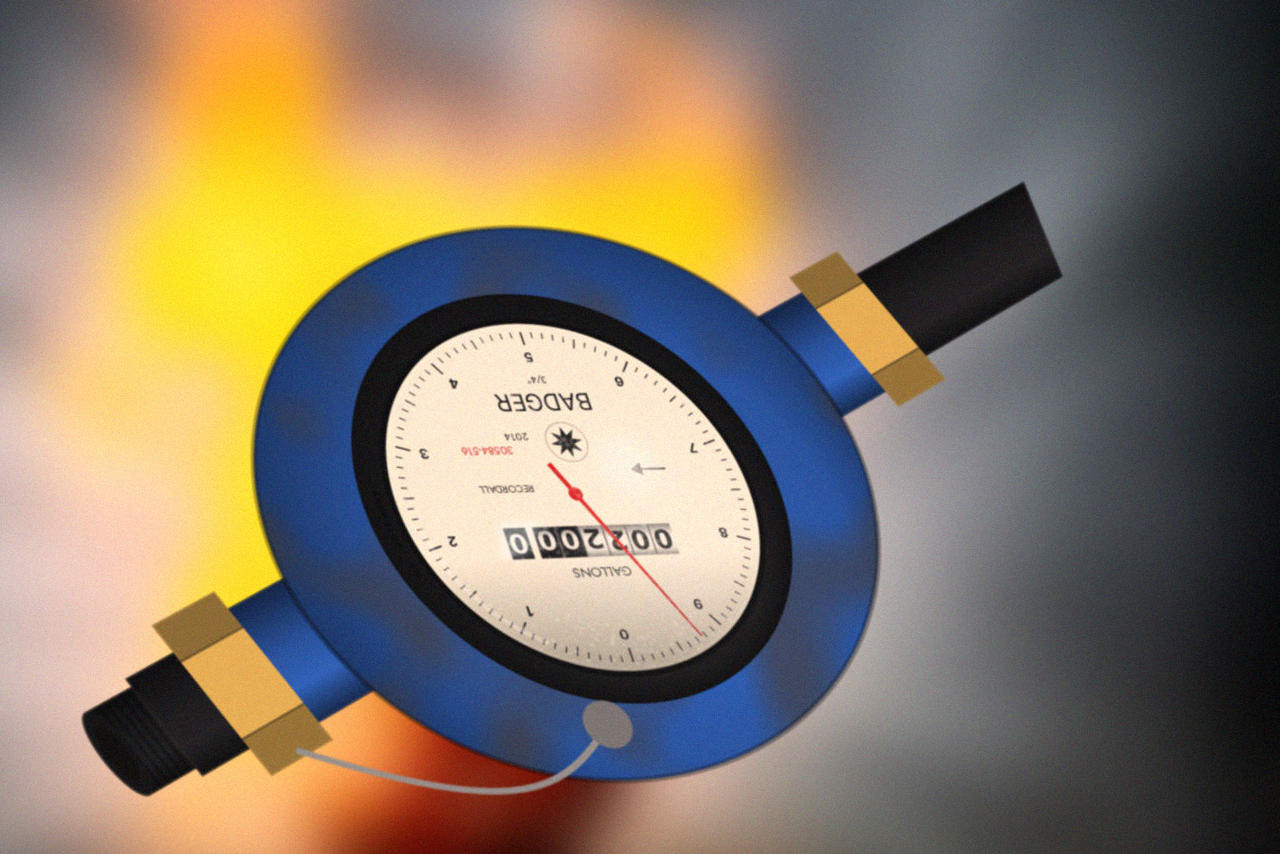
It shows 21999.2 gal
